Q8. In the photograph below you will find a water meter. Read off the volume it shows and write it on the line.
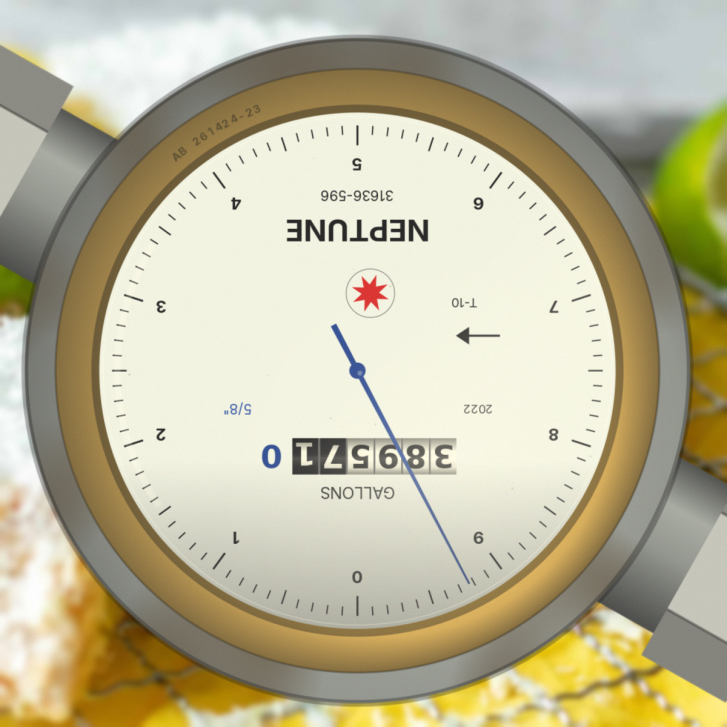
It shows 3895709.2 gal
